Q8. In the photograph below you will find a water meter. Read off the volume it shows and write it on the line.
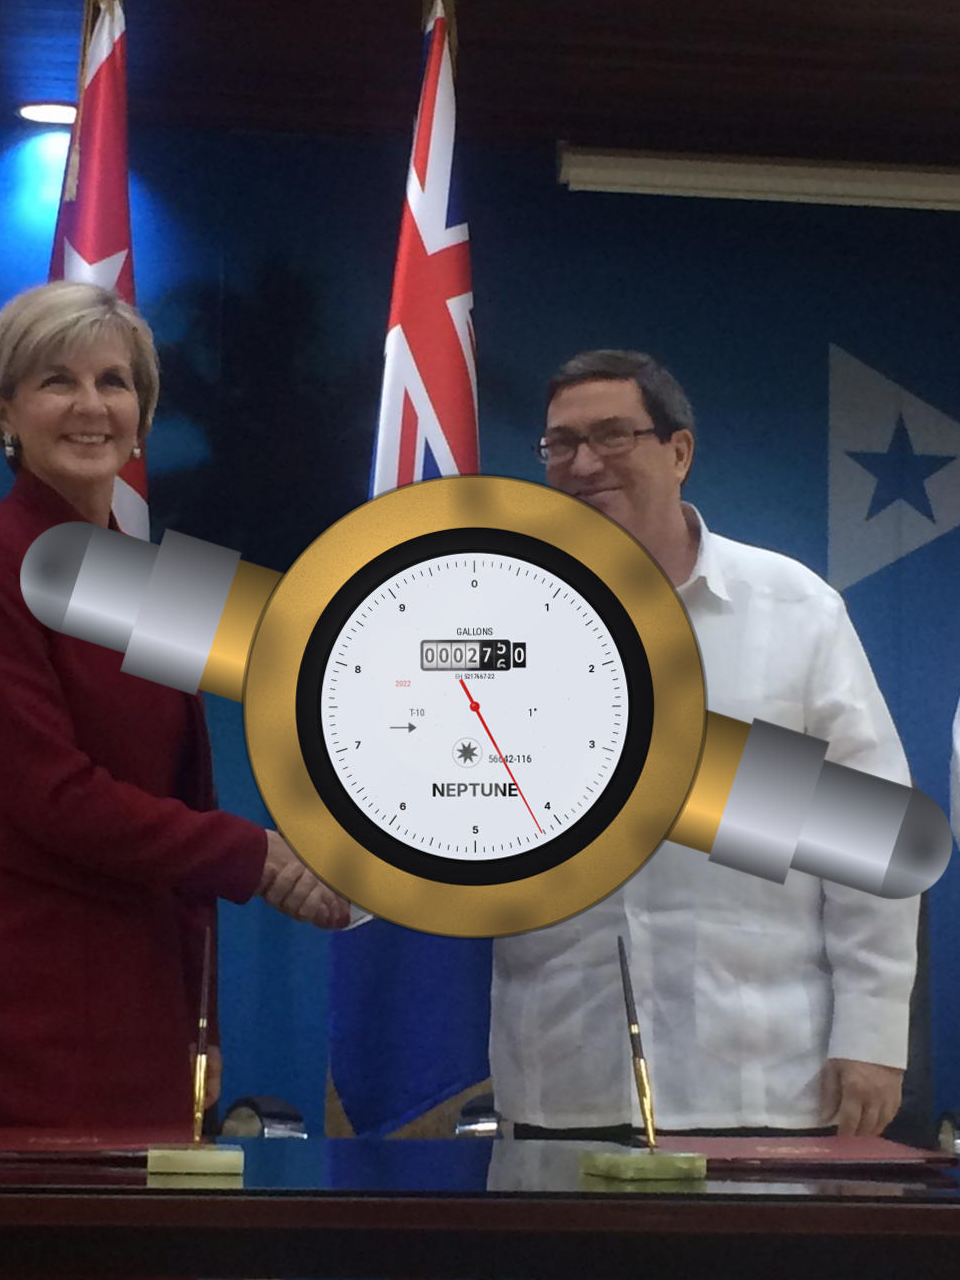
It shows 2754.2 gal
